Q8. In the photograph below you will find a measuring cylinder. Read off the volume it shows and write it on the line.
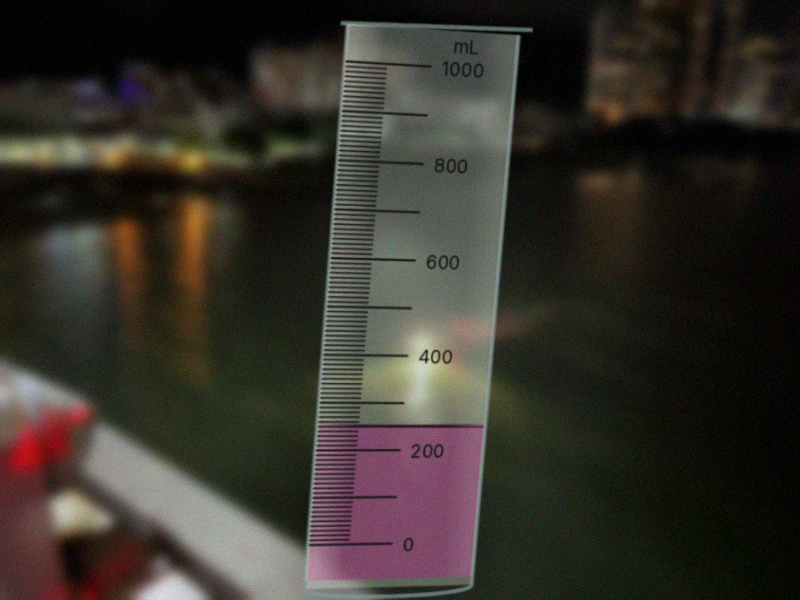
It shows 250 mL
